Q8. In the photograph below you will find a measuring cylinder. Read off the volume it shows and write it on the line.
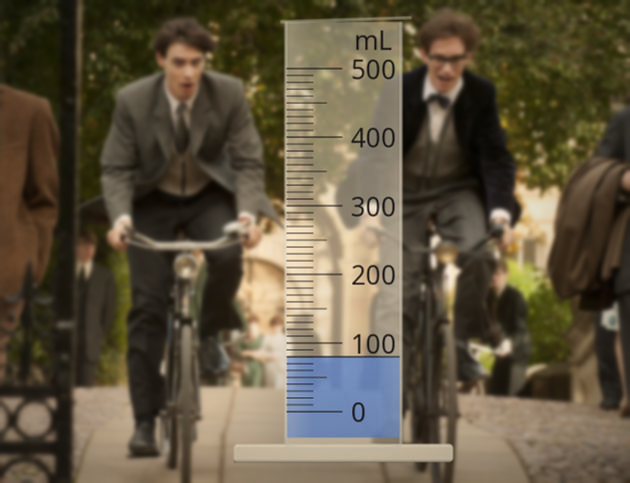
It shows 80 mL
